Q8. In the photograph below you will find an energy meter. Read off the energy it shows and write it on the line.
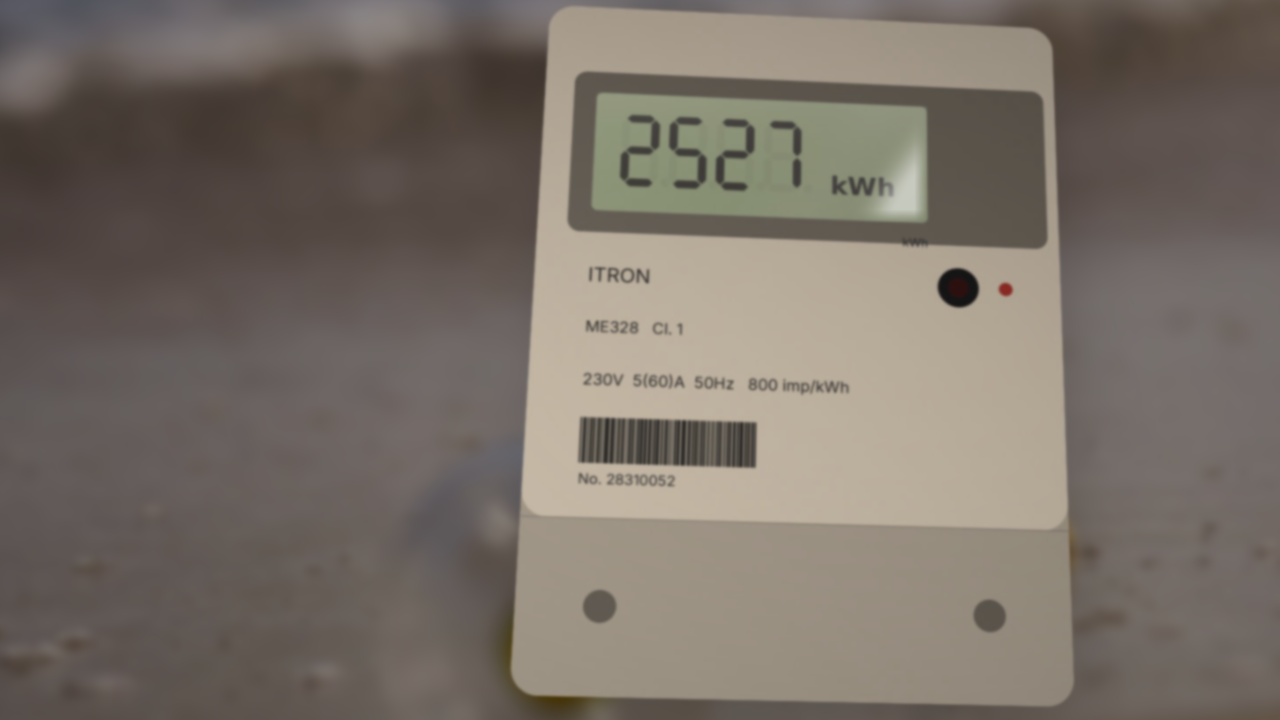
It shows 2527 kWh
